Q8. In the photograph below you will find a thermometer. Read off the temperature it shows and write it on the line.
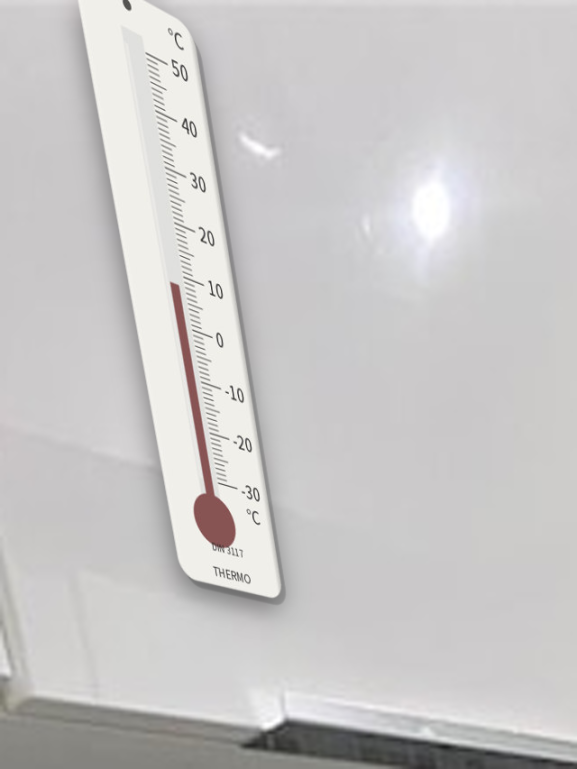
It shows 8 °C
